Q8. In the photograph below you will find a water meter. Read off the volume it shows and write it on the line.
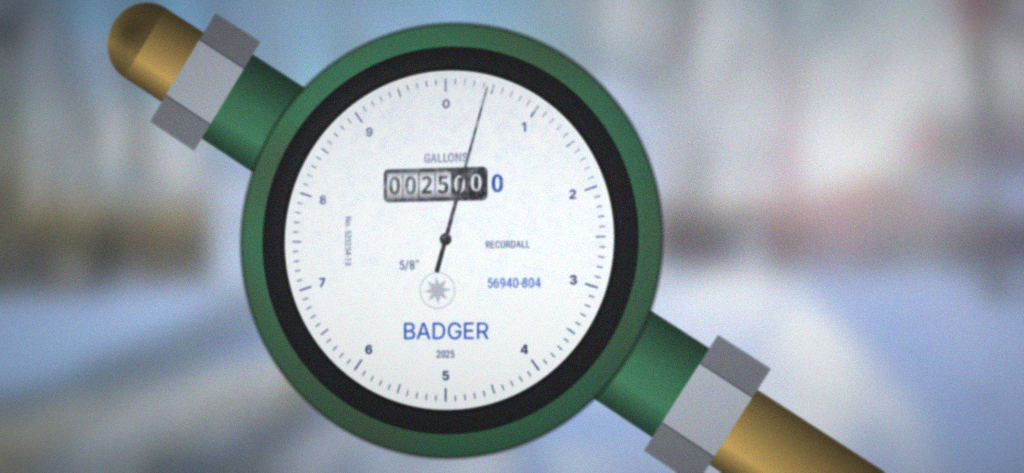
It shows 25000.4 gal
